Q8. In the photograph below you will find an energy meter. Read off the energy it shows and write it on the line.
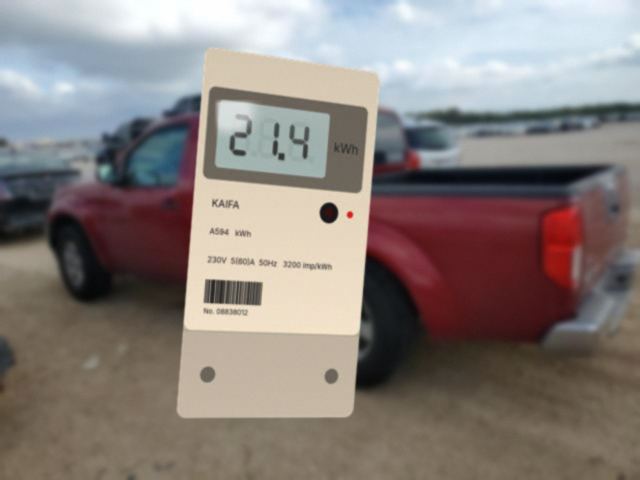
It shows 21.4 kWh
